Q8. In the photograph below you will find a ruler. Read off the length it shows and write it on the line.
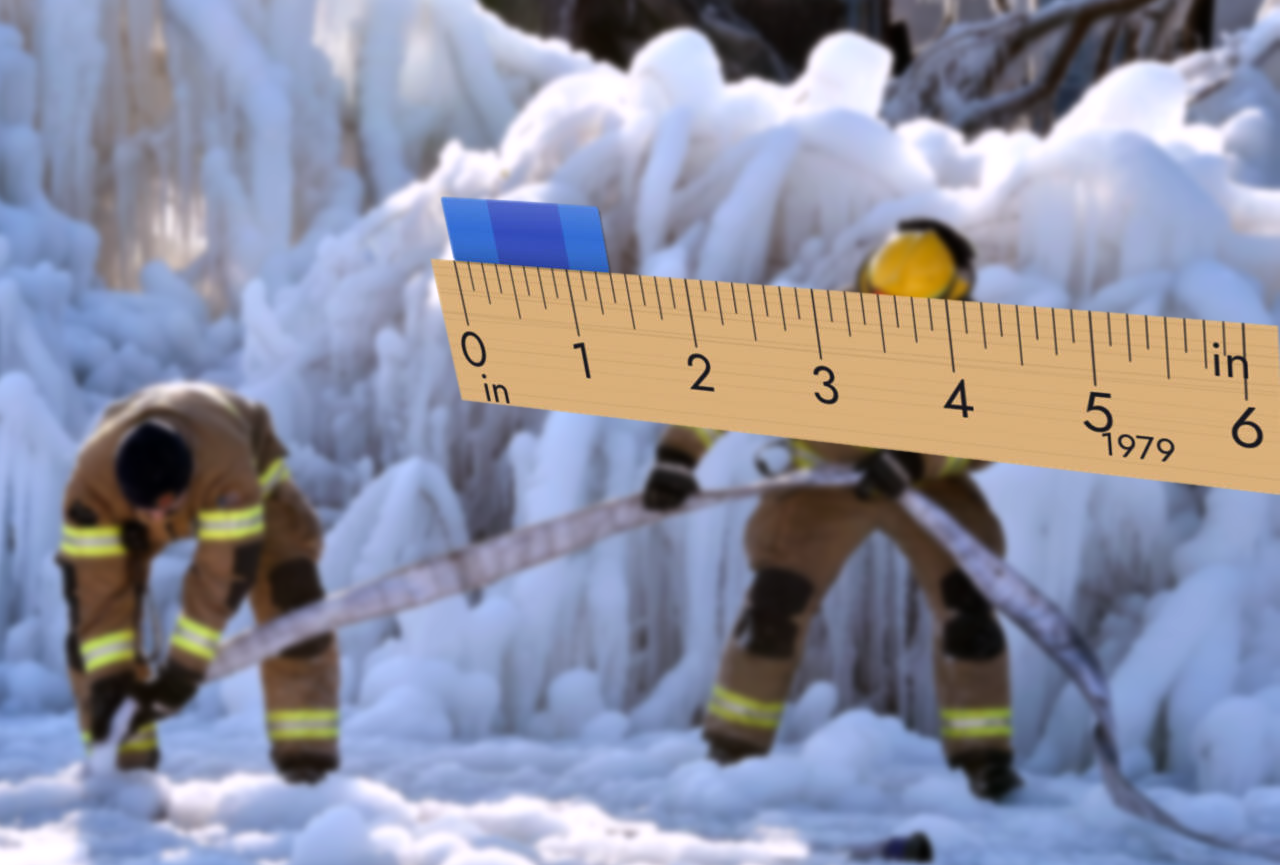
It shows 1.375 in
